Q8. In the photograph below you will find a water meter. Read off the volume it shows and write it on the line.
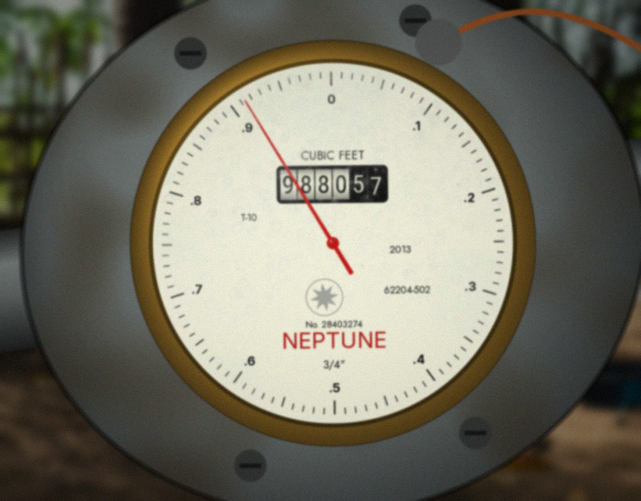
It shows 988056.91 ft³
